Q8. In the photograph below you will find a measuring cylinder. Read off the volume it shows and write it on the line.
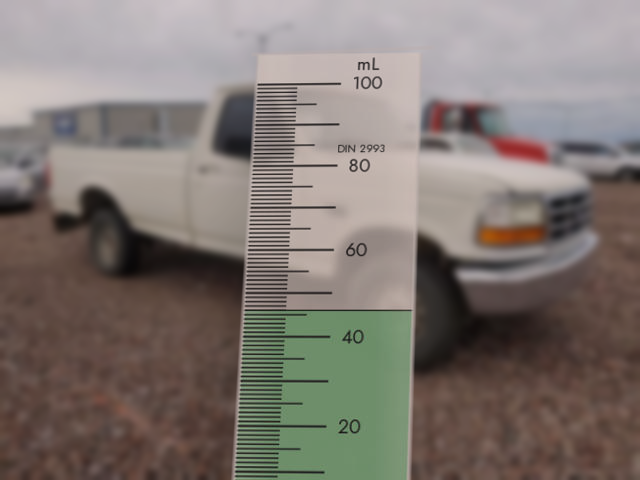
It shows 46 mL
